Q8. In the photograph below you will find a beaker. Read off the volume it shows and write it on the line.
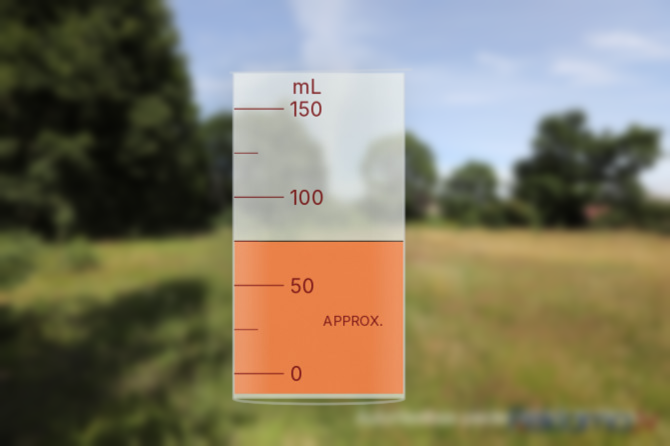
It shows 75 mL
